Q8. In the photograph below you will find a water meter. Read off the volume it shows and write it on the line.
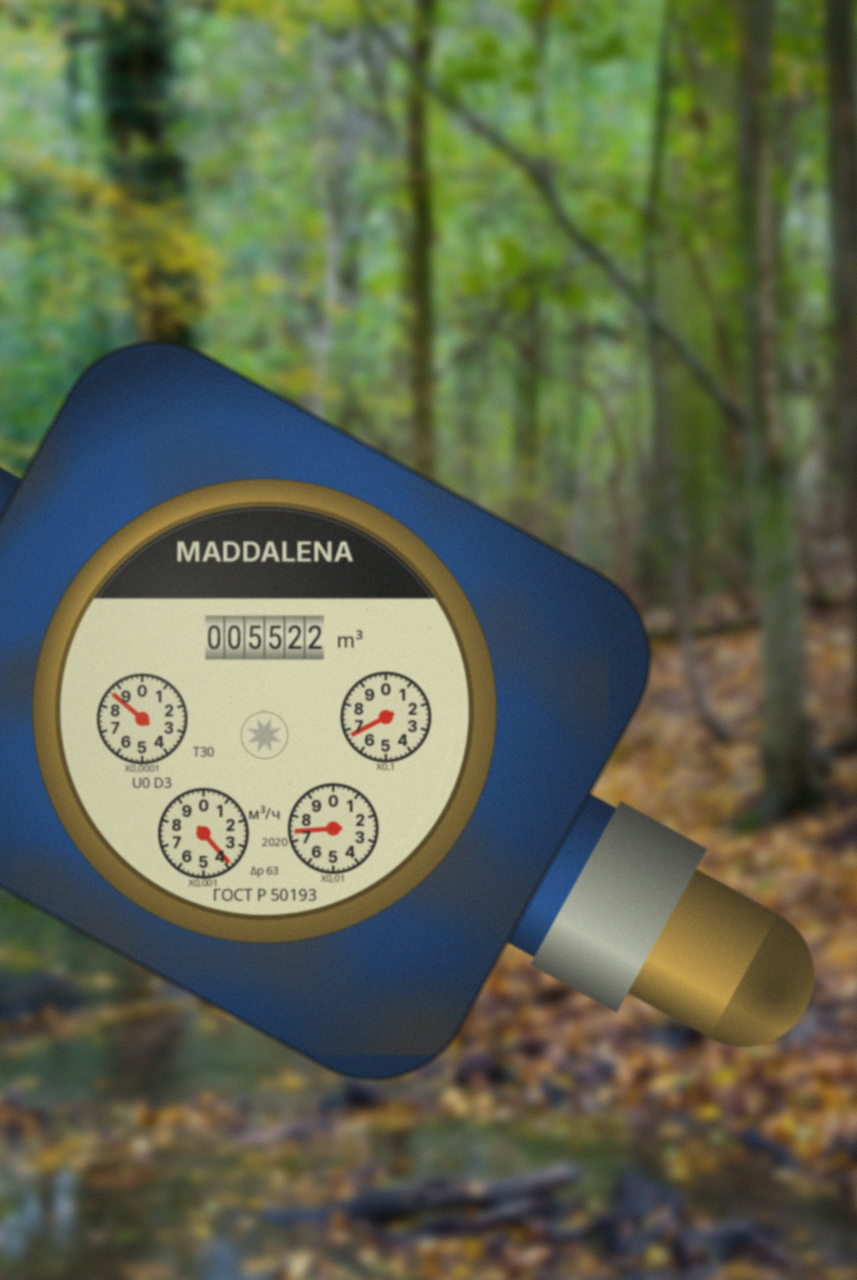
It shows 5522.6738 m³
